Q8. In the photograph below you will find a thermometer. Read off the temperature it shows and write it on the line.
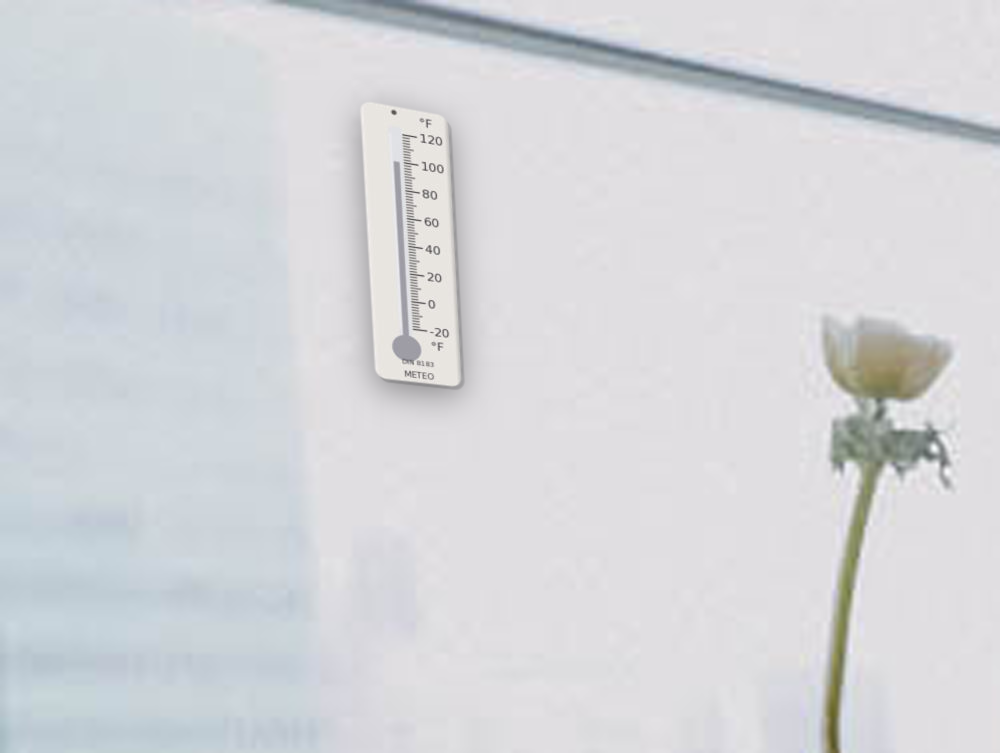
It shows 100 °F
